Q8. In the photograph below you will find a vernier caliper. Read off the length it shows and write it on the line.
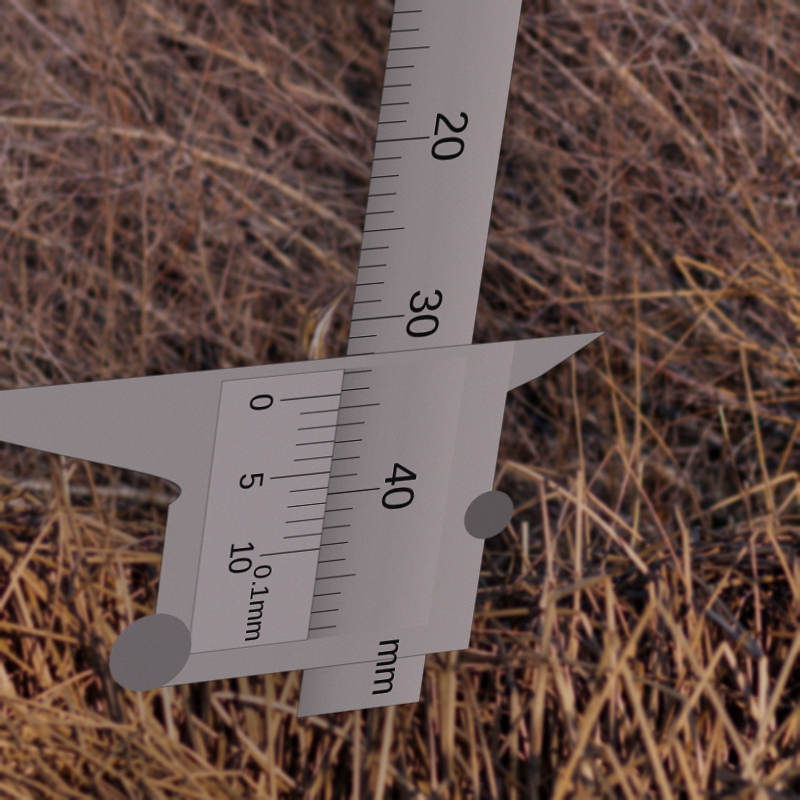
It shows 34.2 mm
